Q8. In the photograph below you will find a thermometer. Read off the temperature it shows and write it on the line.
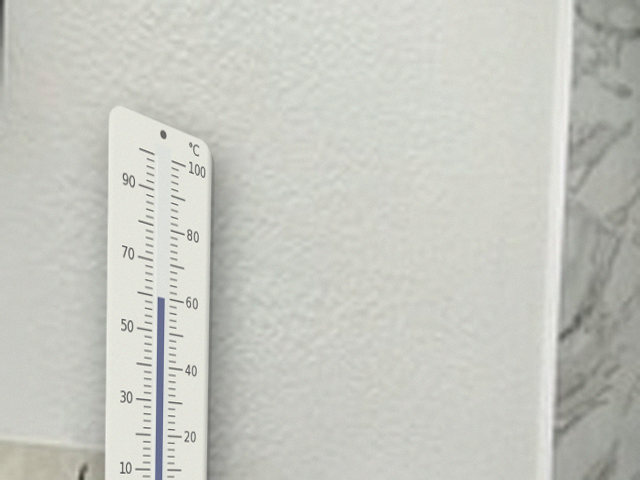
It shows 60 °C
